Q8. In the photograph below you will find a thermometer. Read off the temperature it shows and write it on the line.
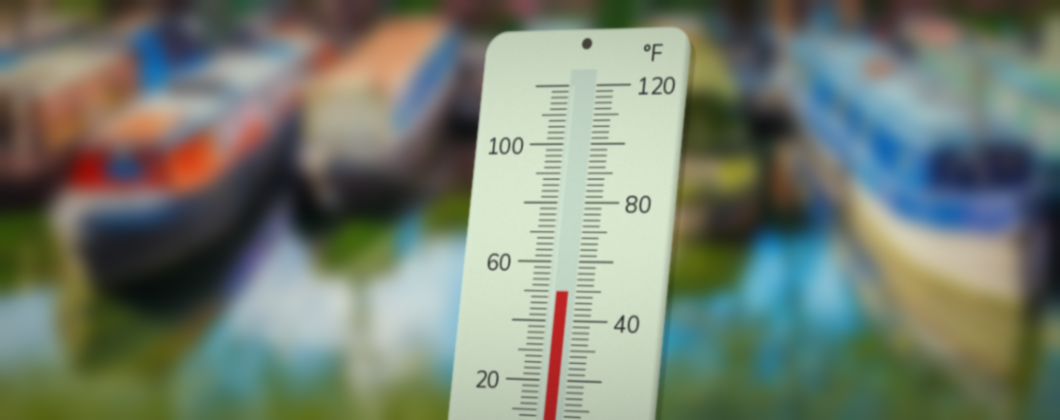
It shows 50 °F
